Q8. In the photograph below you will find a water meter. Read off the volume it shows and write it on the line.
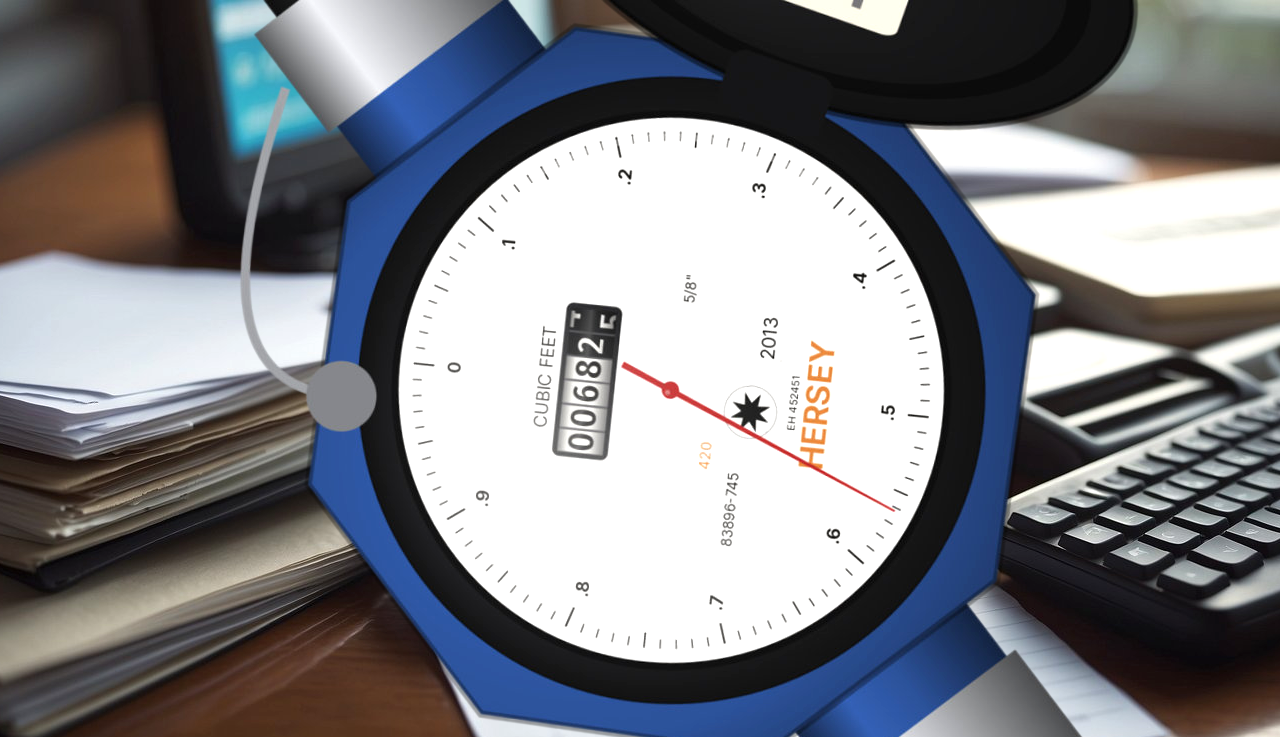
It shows 6824.56 ft³
